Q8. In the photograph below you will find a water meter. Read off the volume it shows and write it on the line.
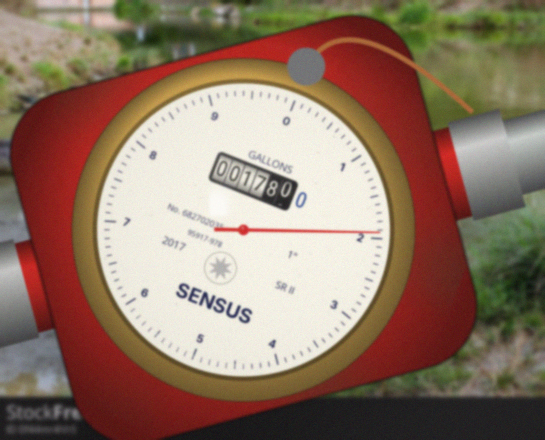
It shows 17801.9 gal
